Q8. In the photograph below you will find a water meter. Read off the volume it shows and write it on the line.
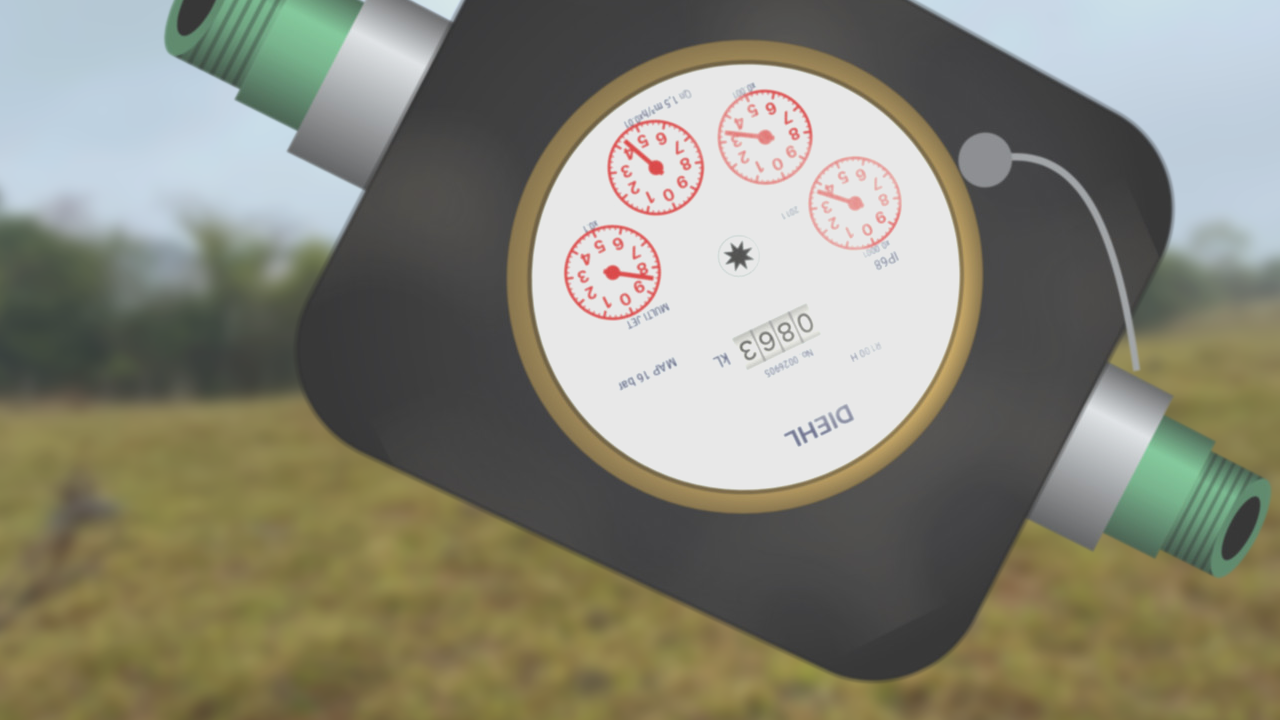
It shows 863.8433 kL
